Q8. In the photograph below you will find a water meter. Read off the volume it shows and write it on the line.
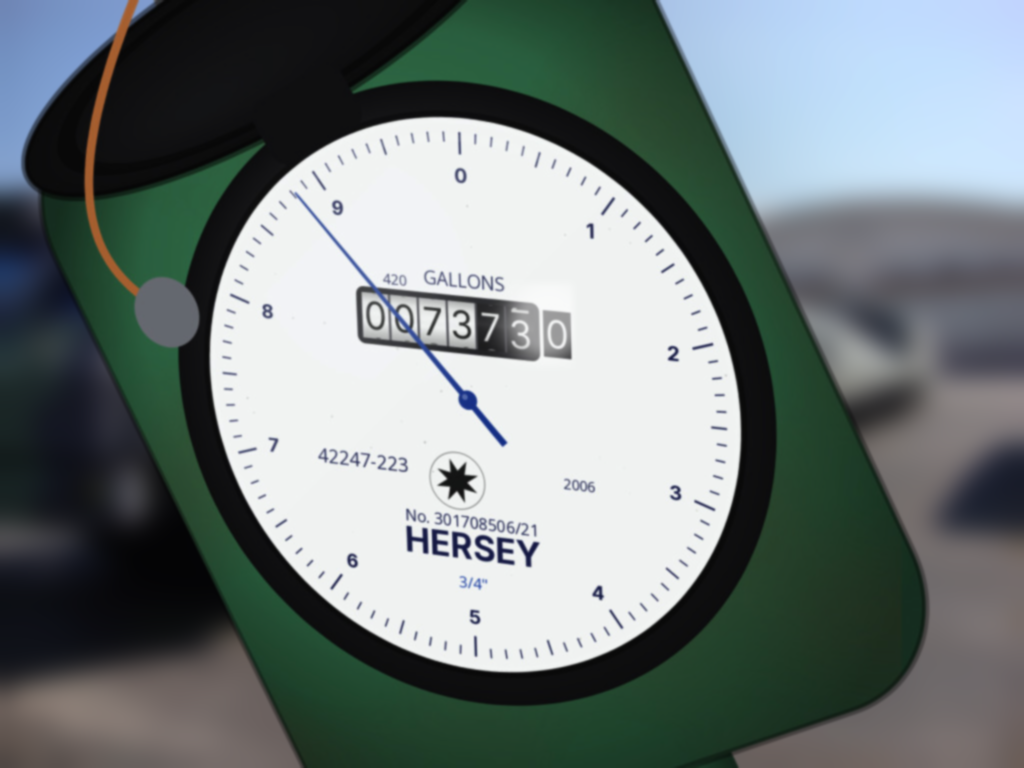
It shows 73728.8 gal
